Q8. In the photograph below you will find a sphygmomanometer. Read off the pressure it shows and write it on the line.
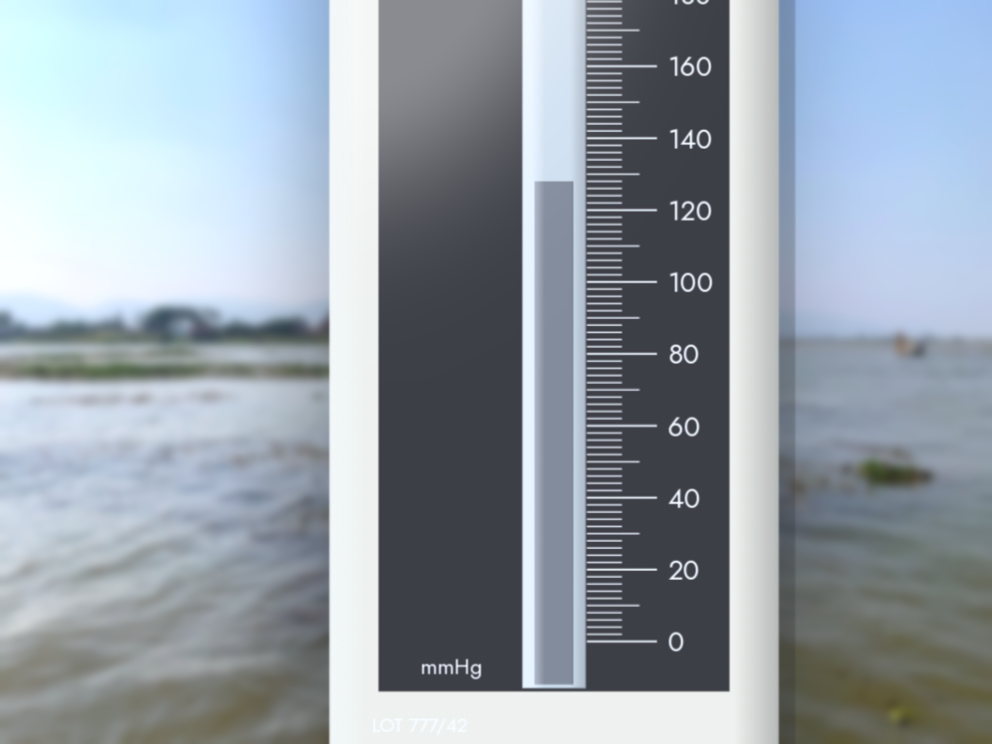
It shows 128 mmHg
